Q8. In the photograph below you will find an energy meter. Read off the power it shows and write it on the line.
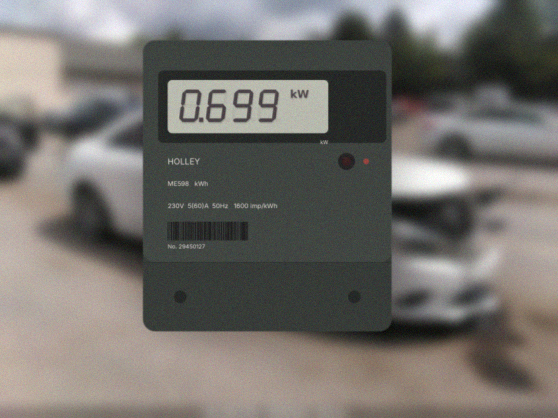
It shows 0.699 kW
